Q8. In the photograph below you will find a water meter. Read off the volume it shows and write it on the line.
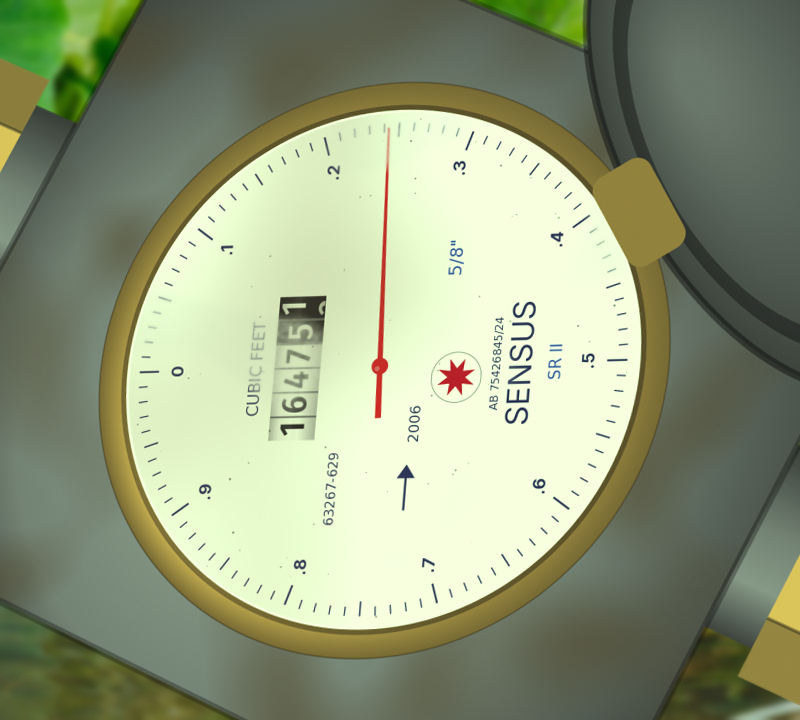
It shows 164751.24 ft³
